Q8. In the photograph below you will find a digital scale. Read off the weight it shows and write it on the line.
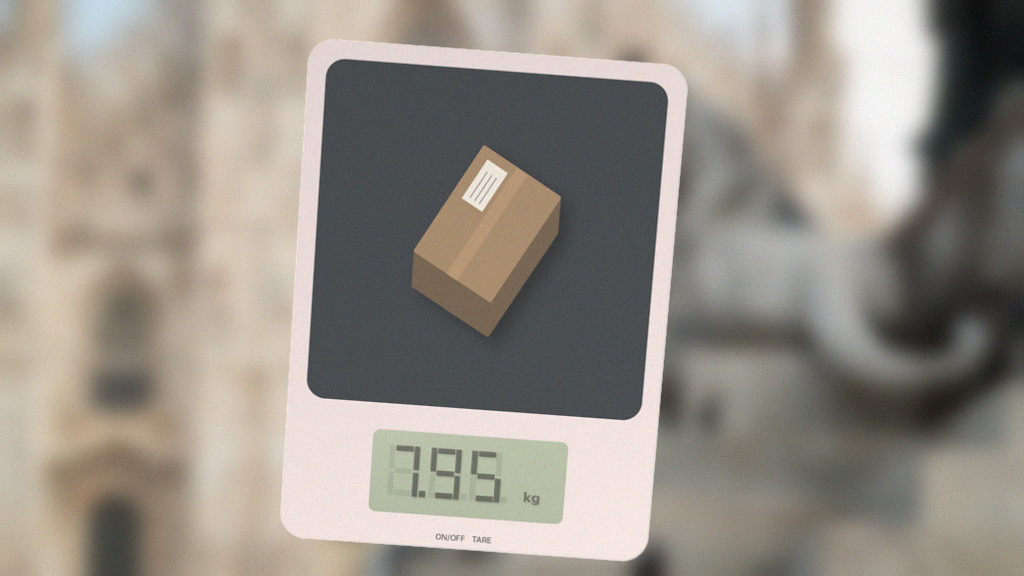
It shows 7.95 kg
